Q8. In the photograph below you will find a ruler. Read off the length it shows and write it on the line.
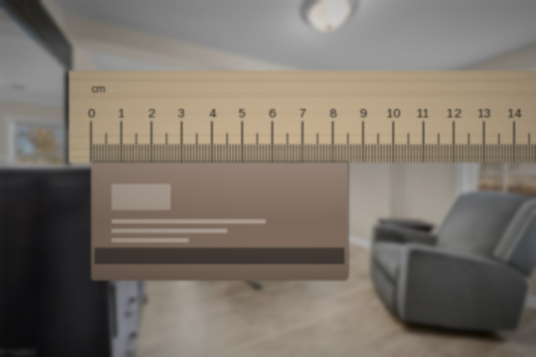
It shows 8.5 cm
